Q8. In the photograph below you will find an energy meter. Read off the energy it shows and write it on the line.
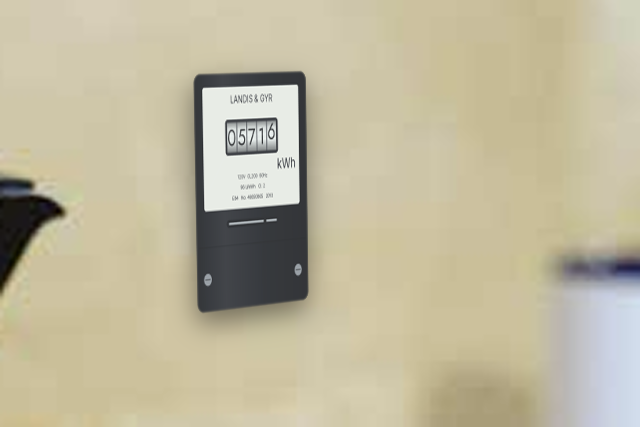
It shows 5716 kWh
